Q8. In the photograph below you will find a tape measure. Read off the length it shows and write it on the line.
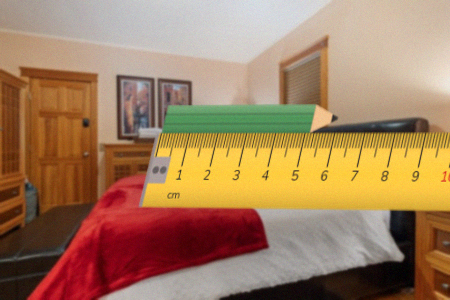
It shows 6 cm
